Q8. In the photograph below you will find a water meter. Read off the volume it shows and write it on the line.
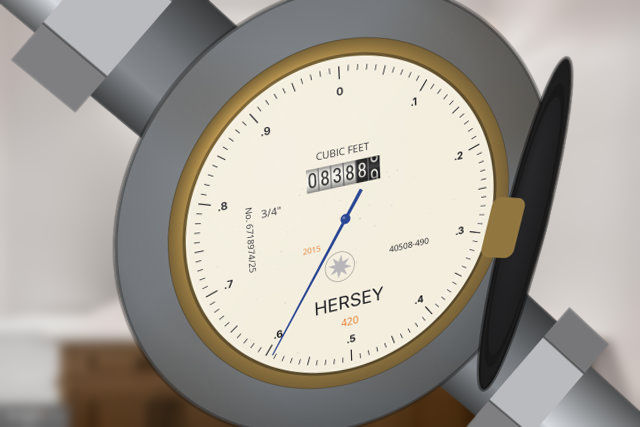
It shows 83888.59 ft³
